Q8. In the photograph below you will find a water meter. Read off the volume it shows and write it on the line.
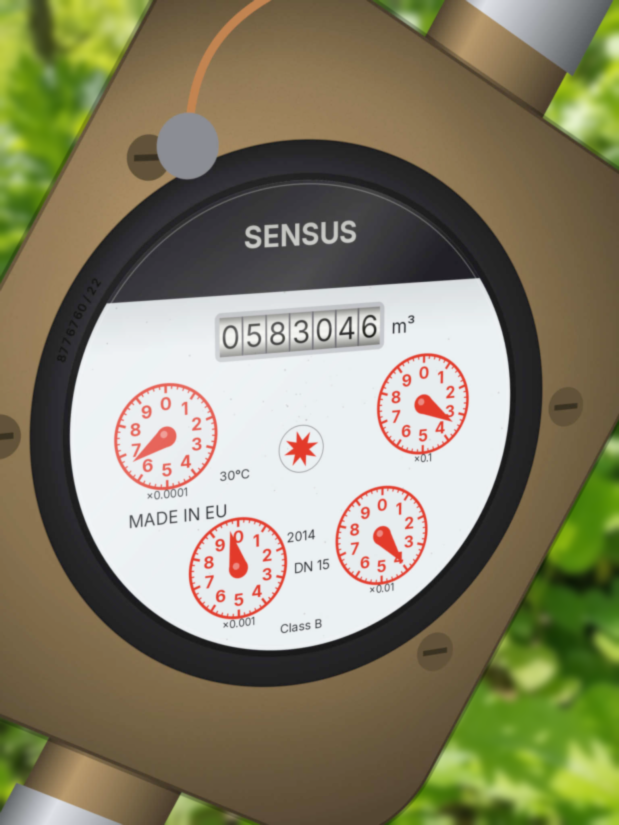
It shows 583046.3396 m³
